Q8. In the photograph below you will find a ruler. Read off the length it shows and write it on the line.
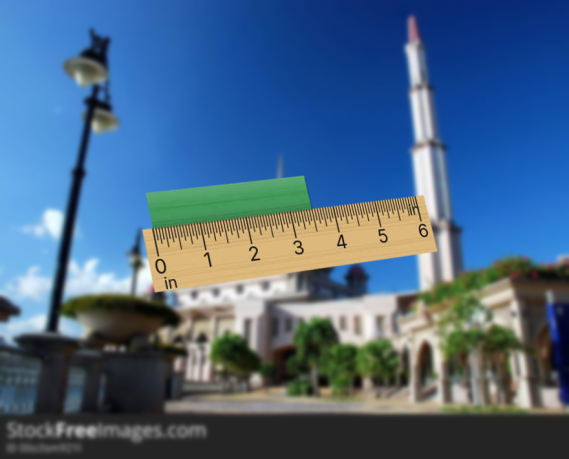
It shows 3.5 in
